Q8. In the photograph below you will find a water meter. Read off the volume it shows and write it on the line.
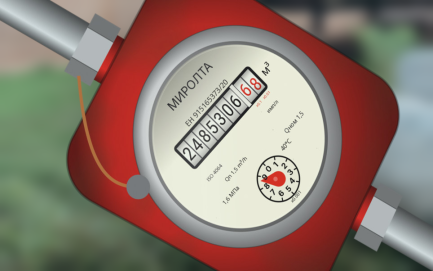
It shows 2485306.678 m³
